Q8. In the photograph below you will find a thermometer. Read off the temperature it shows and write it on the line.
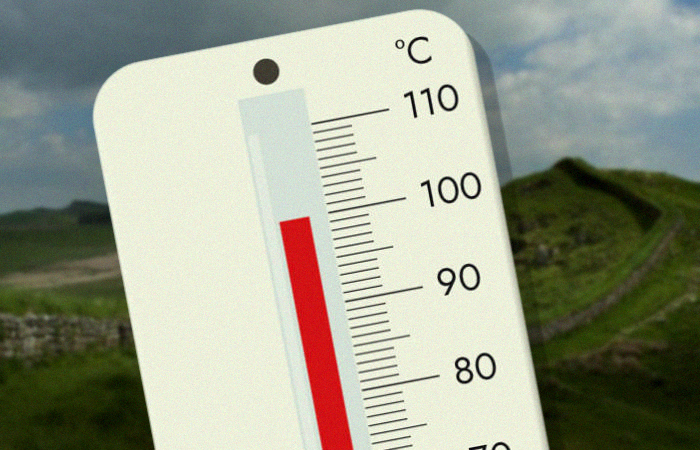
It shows 100 °C
